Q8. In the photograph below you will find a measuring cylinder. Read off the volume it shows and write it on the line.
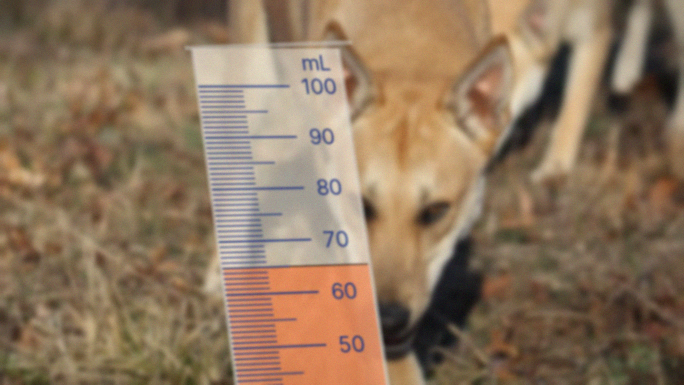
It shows 65 mL
